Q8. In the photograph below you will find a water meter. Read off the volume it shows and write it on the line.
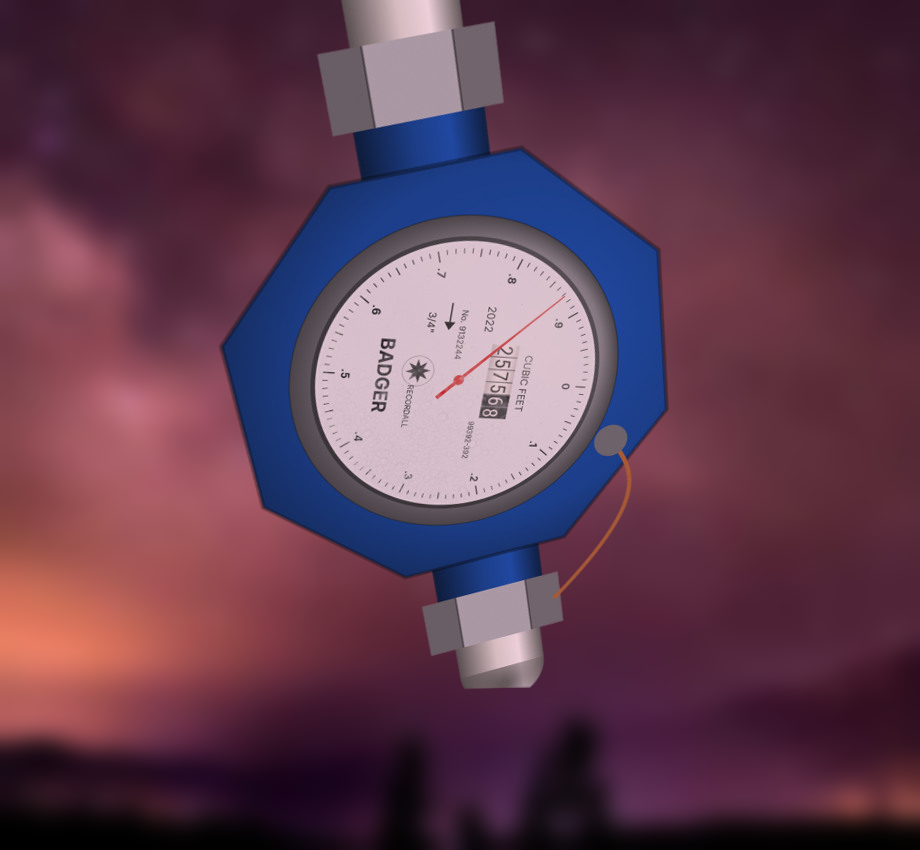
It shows 257567.87 ft³
